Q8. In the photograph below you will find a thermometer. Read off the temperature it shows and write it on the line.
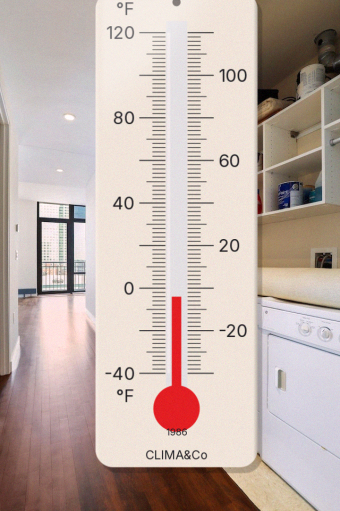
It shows -4 °F
